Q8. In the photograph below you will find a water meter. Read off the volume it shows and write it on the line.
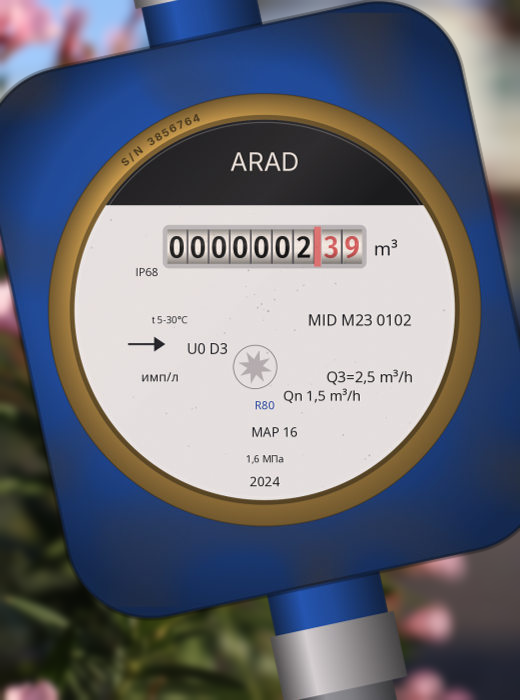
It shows 2.39 m³
